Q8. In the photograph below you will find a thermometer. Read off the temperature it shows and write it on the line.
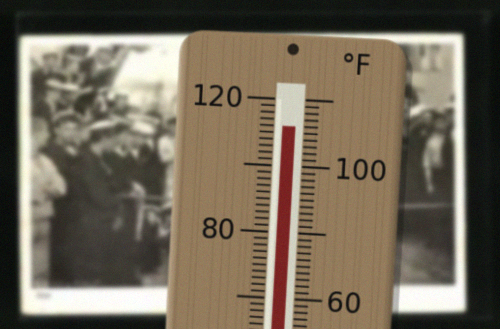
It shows 112 °F
